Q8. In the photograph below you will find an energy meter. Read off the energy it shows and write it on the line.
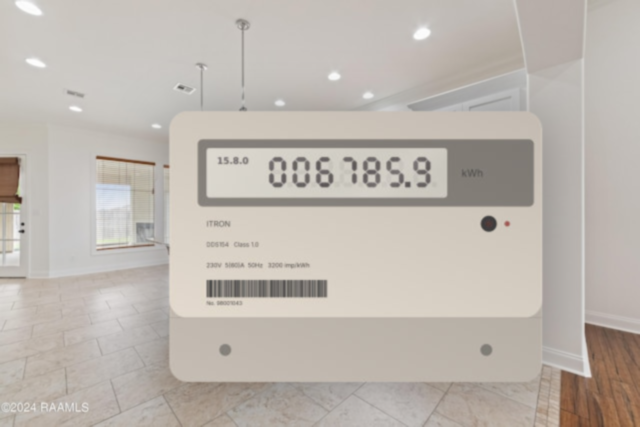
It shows 6785.9 kWh
